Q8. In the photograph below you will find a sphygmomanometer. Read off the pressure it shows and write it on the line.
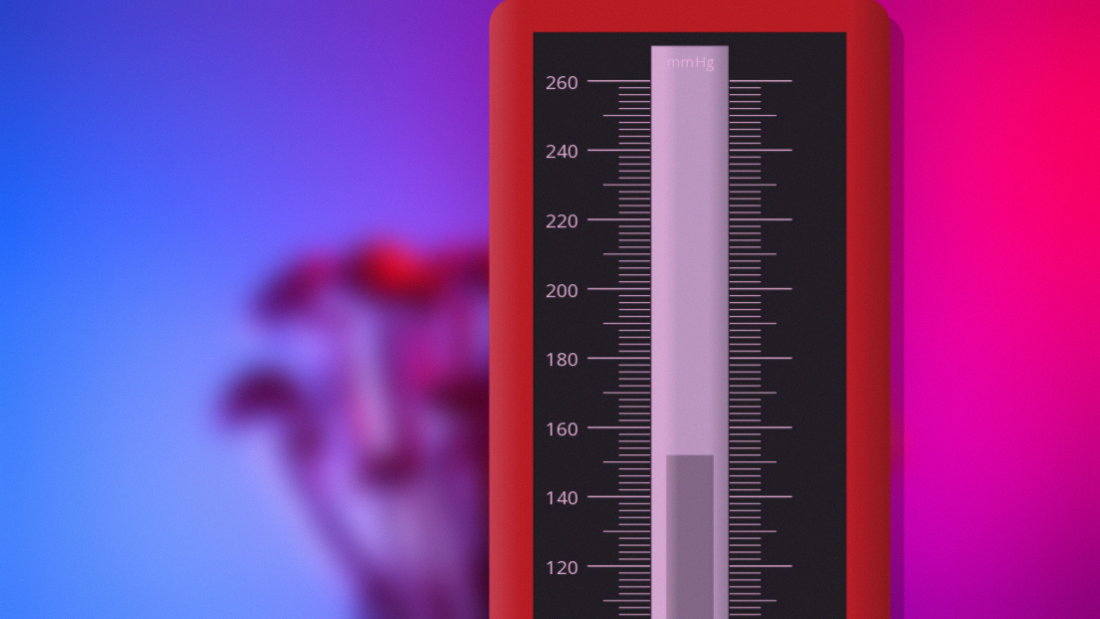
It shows 152 mmHg
